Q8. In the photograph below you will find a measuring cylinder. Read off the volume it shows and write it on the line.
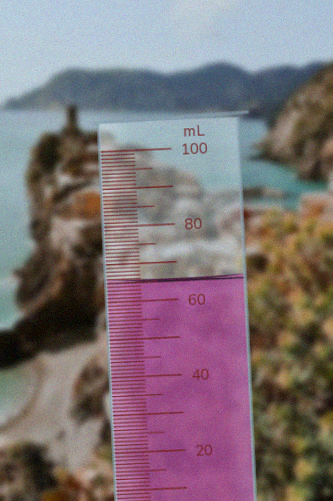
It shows 65 mL
